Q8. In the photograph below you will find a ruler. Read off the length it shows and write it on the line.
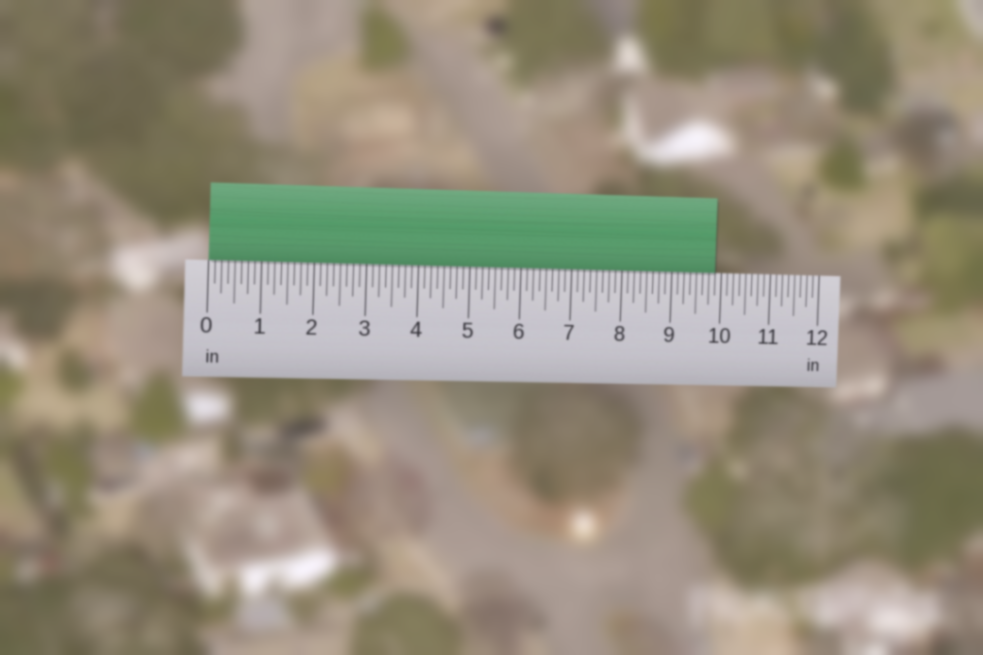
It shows 9.875 in
